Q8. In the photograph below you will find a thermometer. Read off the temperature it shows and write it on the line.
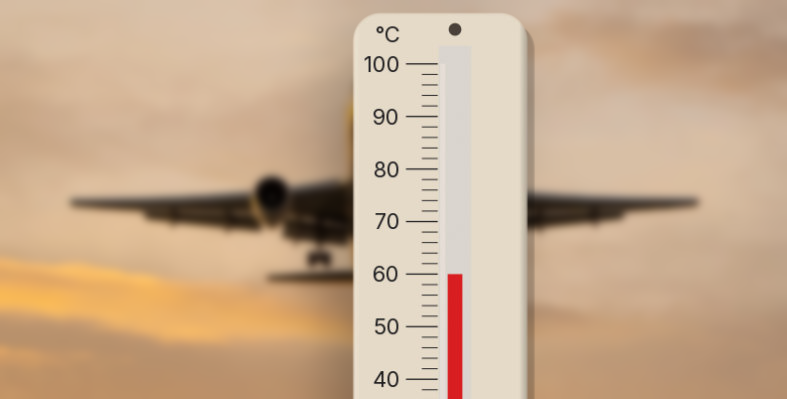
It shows 60 °C
